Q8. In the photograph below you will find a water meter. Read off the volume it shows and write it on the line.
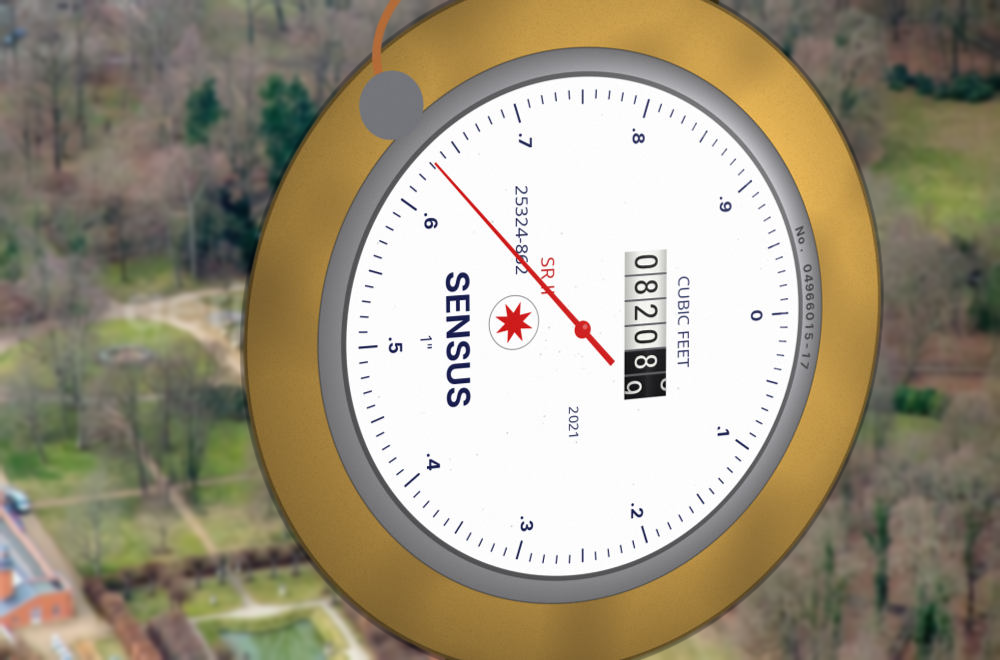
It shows 82088.63 ft³
